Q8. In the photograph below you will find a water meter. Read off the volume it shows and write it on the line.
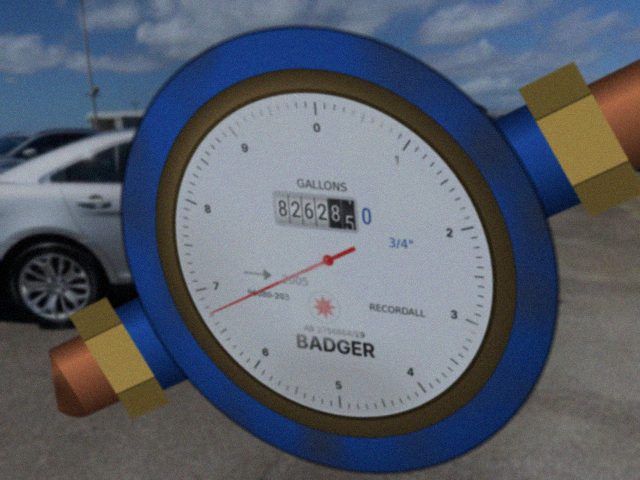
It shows 8262846.7 gal
